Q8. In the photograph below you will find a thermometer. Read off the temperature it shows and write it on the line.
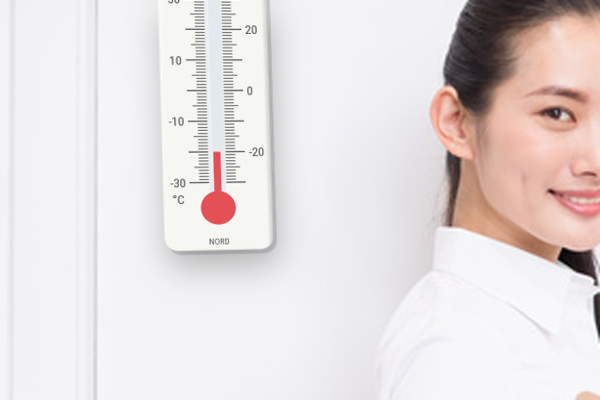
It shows -20 °C
